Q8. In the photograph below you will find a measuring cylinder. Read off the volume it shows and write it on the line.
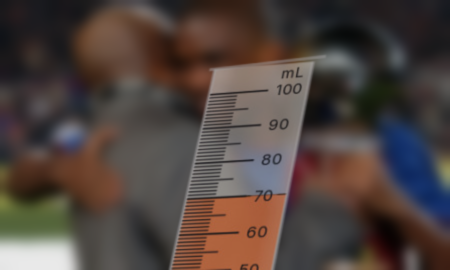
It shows 70 mL
